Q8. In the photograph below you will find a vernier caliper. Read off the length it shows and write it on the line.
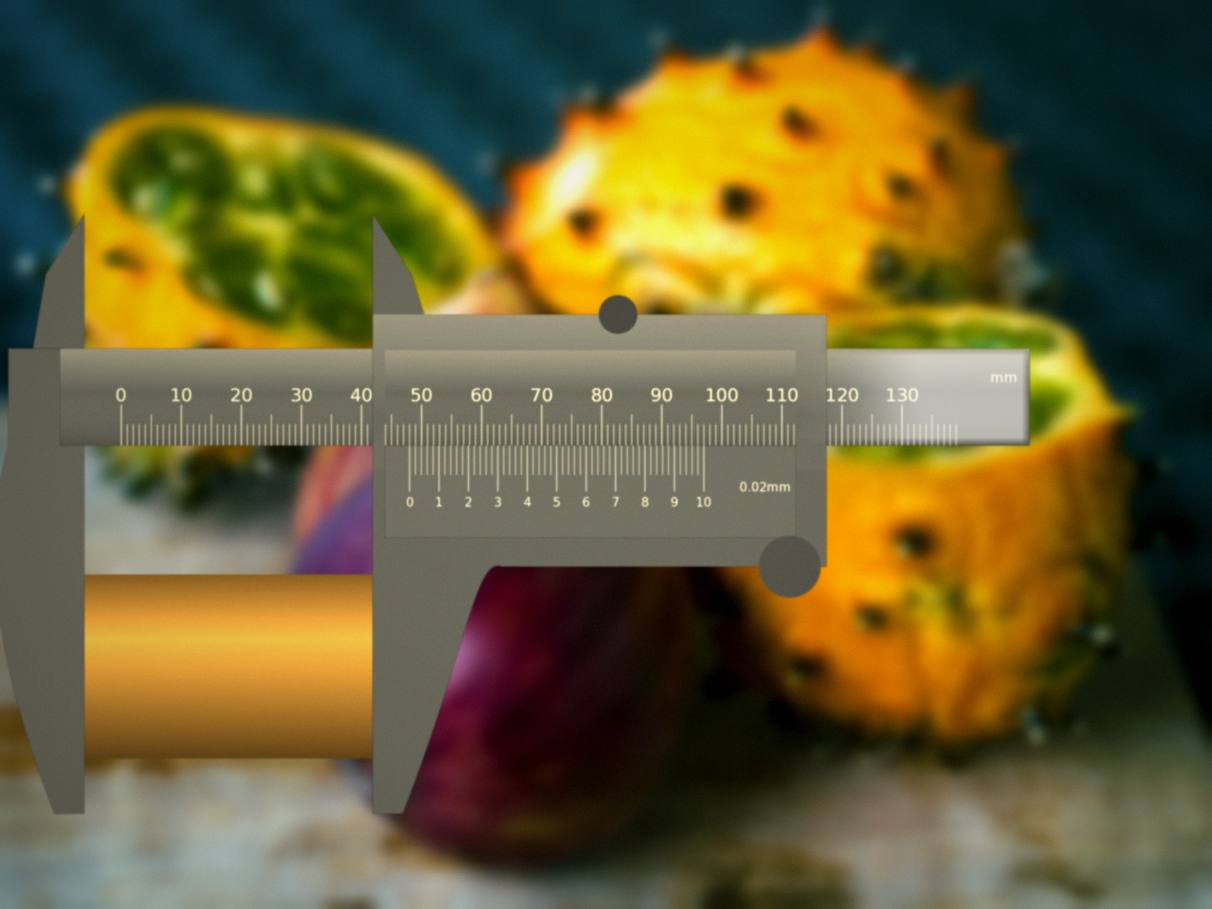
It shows 48.0 mm
